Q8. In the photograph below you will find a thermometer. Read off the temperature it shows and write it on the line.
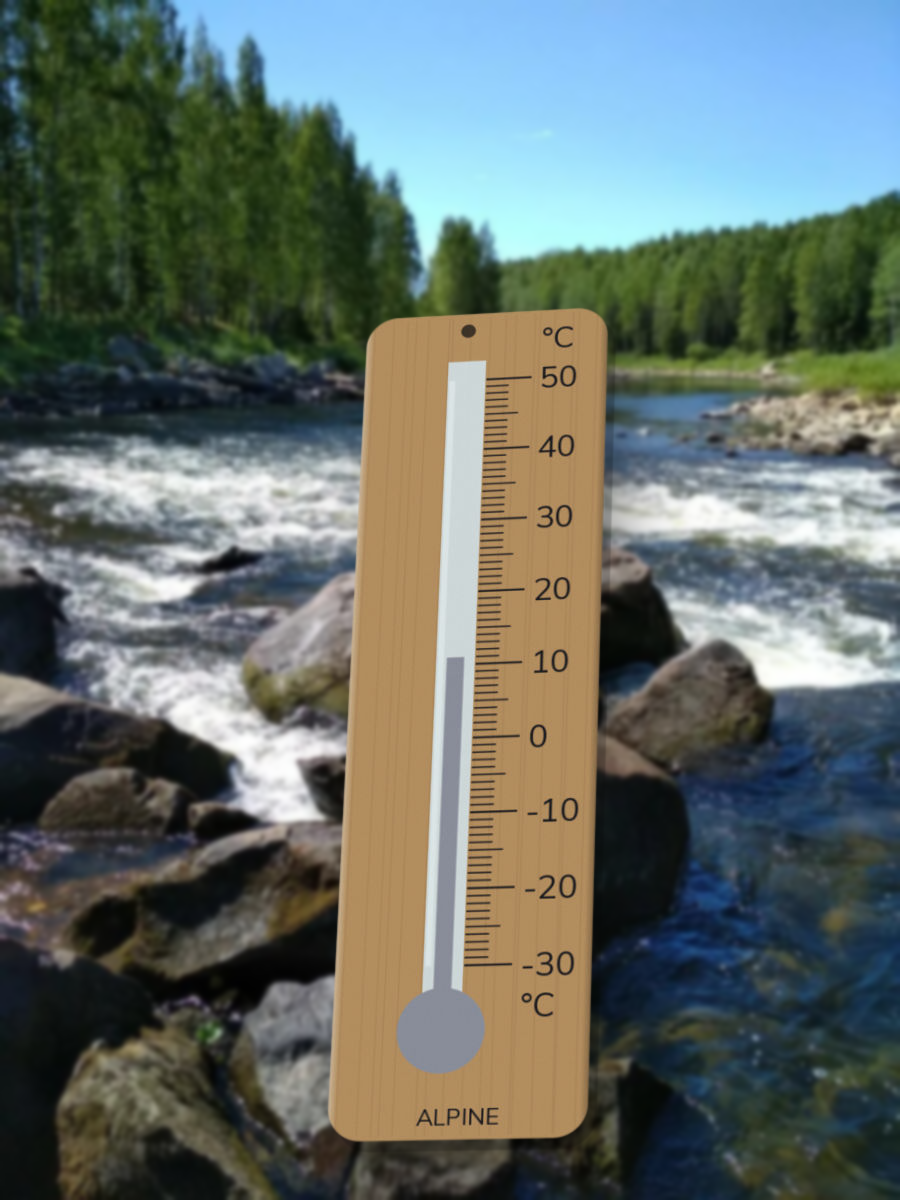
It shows 11 °C
